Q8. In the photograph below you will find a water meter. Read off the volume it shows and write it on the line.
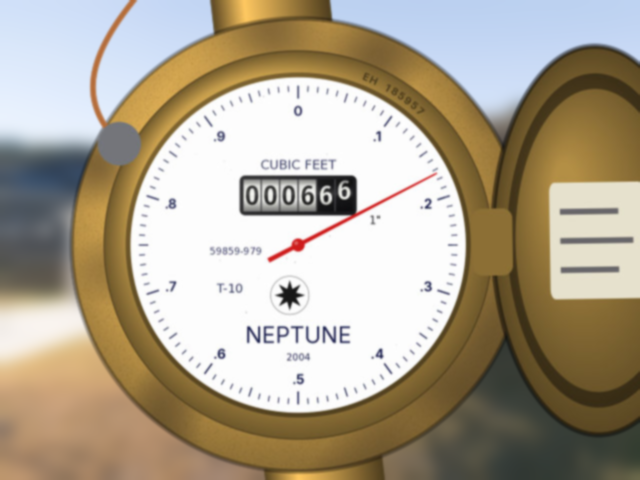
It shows 666.17 ft³
